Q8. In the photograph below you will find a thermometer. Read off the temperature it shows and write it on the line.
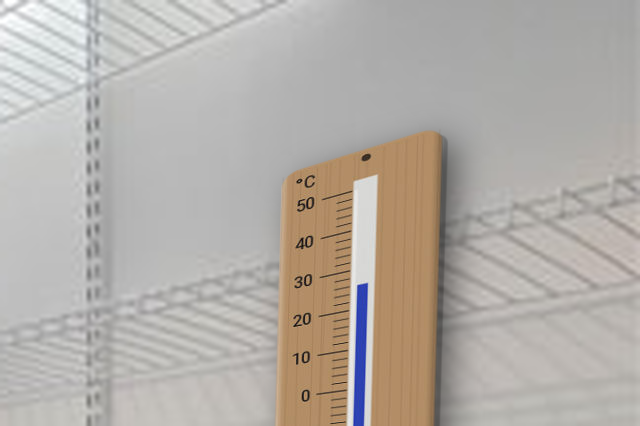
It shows 26 °C
